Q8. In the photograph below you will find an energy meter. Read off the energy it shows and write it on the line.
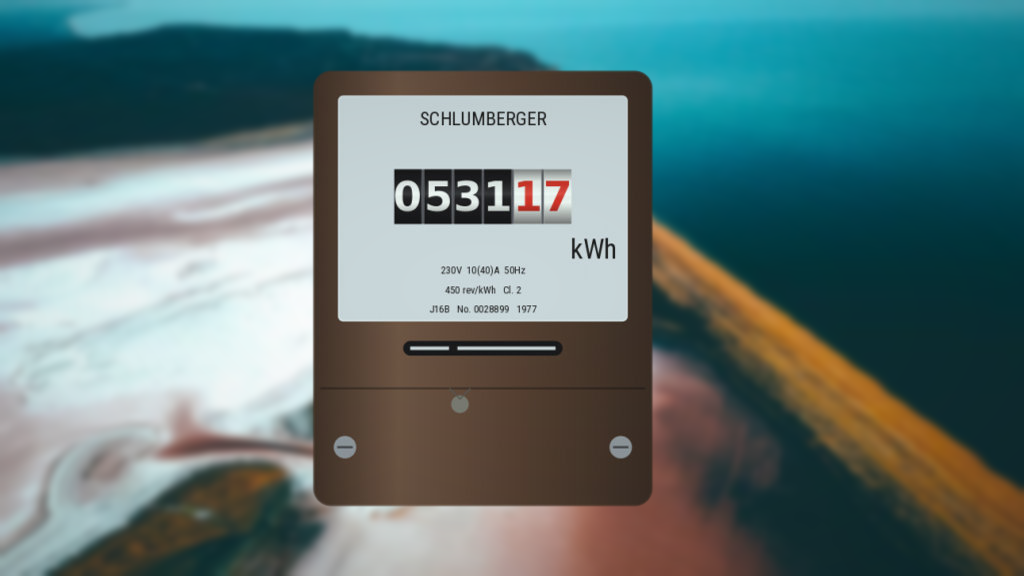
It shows 531.17 kWh
